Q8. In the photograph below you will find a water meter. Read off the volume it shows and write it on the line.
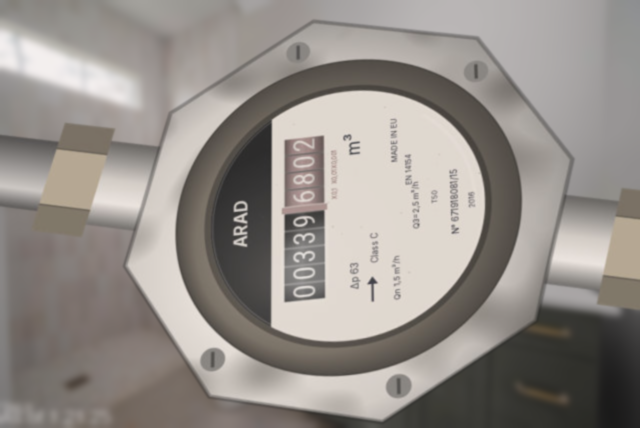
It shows 339.6802 m³
